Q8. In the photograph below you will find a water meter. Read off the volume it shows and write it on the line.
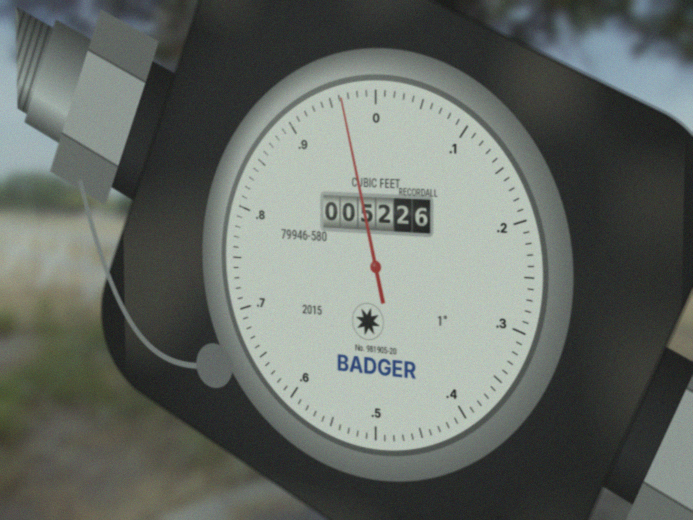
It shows 5225.96 ft³
